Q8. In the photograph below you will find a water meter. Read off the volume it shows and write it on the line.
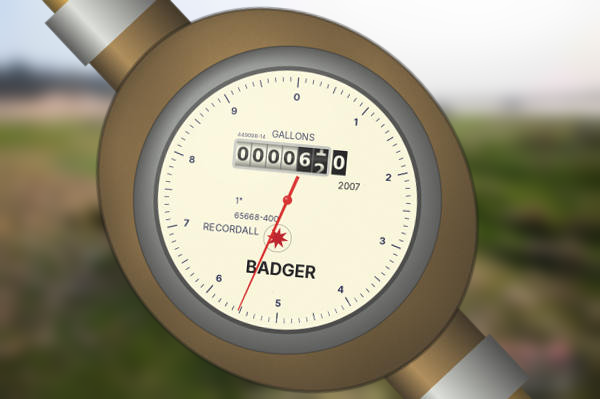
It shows 615.5 gal
